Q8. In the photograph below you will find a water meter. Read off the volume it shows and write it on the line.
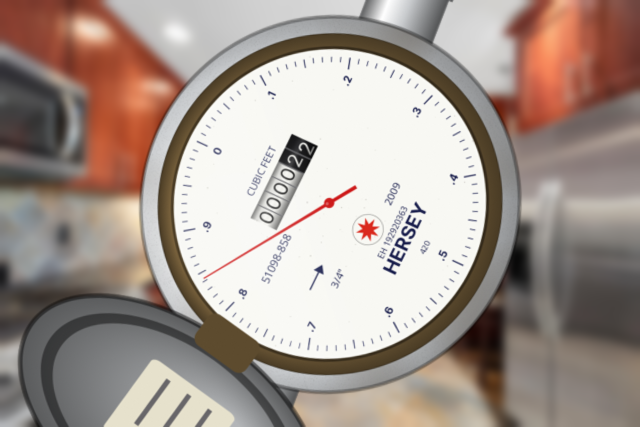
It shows 21.84 ft³
